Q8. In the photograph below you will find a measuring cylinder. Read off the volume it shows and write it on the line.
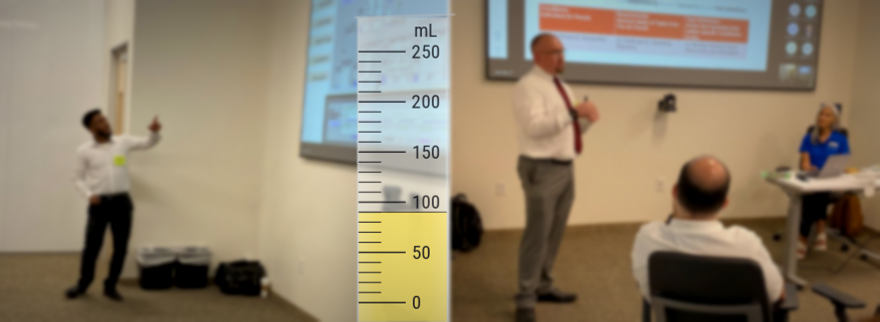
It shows 90 mL
